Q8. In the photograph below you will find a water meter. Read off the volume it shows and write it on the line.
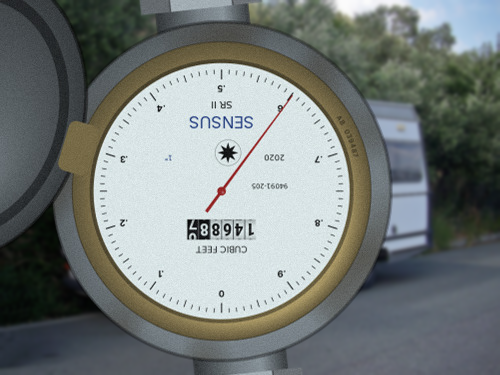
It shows 146886.60 ft³
